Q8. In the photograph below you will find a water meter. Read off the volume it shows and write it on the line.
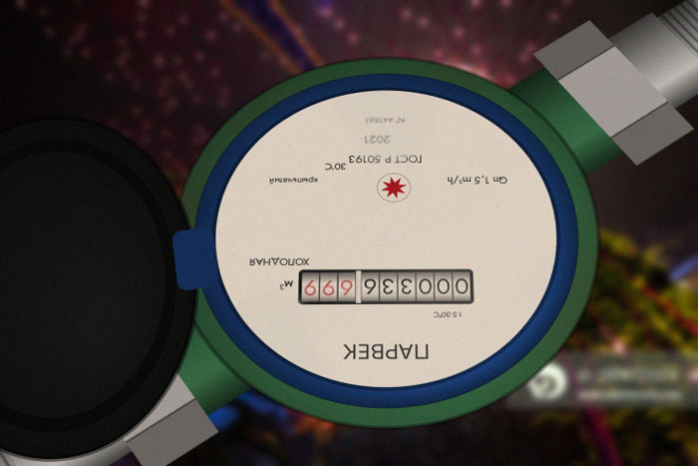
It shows 336.699 m³
